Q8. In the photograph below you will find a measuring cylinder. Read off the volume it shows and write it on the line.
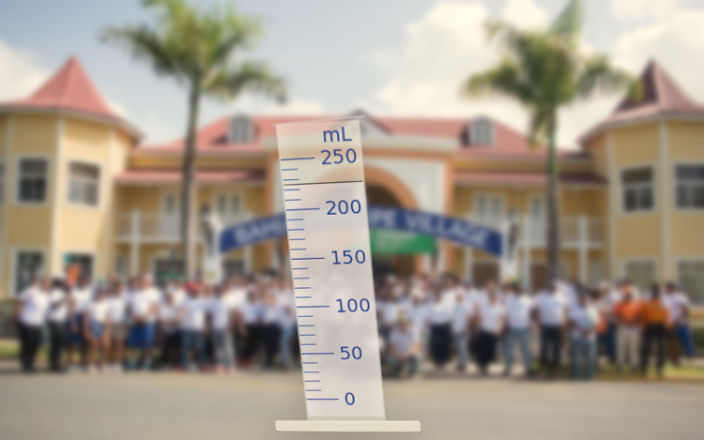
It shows 225 mL
